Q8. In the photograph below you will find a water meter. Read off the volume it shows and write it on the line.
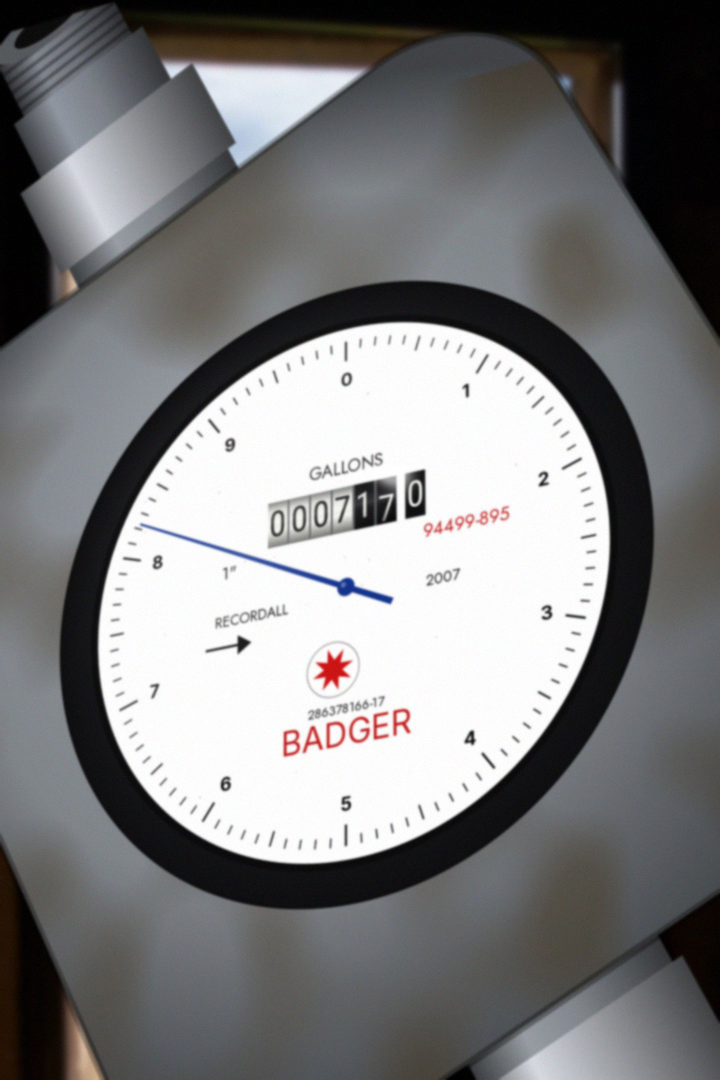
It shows 7168.2 gal
